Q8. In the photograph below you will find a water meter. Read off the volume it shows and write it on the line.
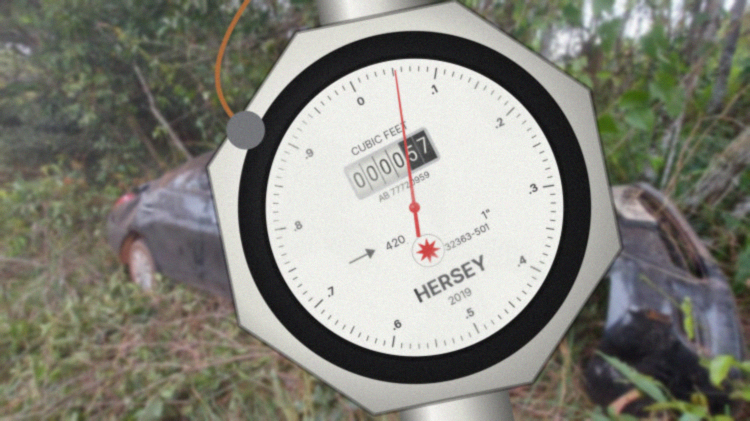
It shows 57.05 ft³
